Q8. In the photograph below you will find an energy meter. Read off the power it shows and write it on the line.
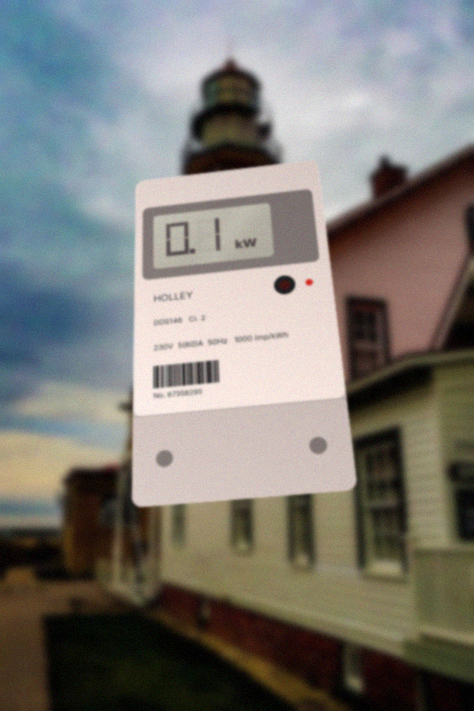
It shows 0.1 kW
